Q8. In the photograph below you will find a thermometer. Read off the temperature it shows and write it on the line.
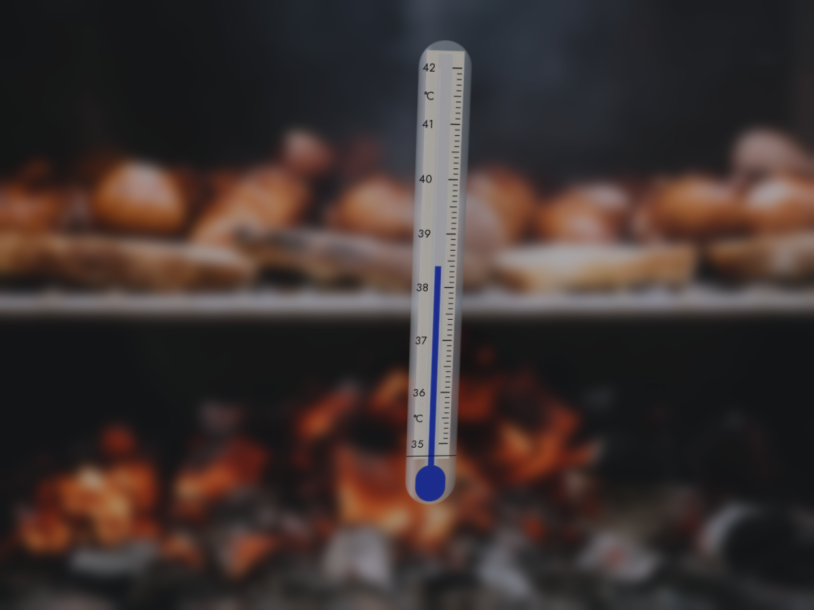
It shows 38.4 °C
